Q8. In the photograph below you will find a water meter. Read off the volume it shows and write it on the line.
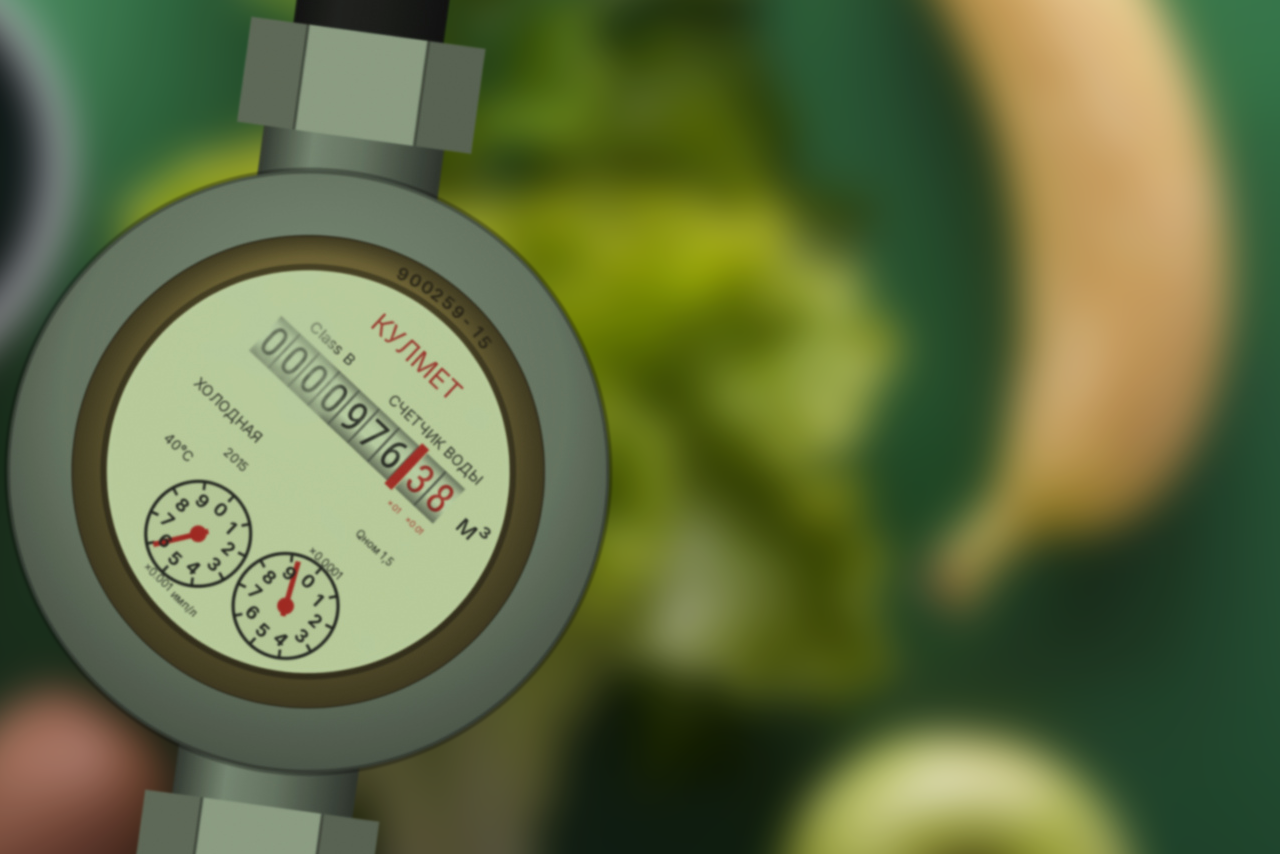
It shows 976.3859 m³
